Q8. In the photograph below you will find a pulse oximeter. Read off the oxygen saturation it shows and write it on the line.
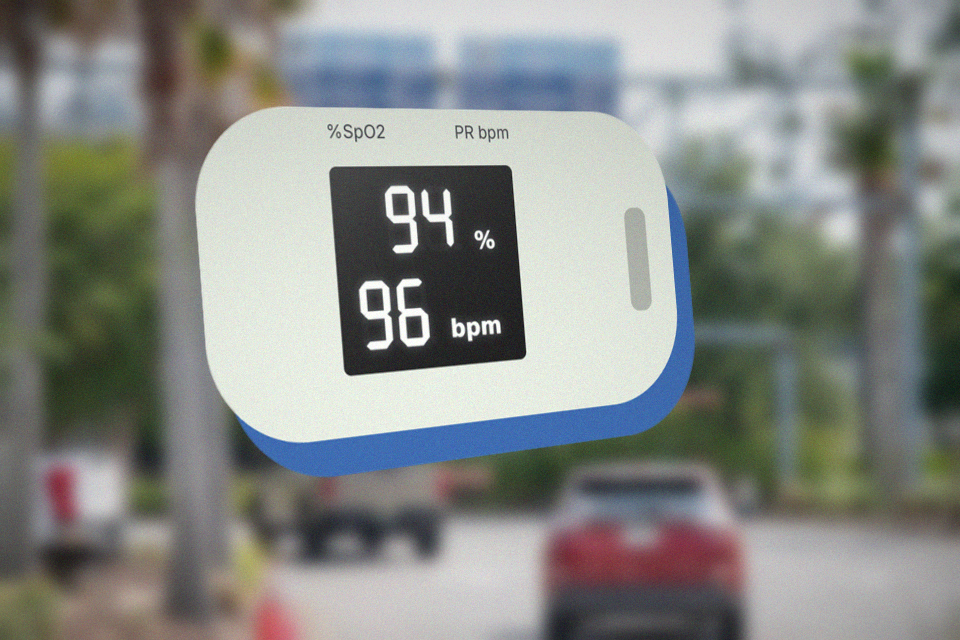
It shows 94 %
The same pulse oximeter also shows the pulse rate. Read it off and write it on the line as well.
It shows 96 bpm
